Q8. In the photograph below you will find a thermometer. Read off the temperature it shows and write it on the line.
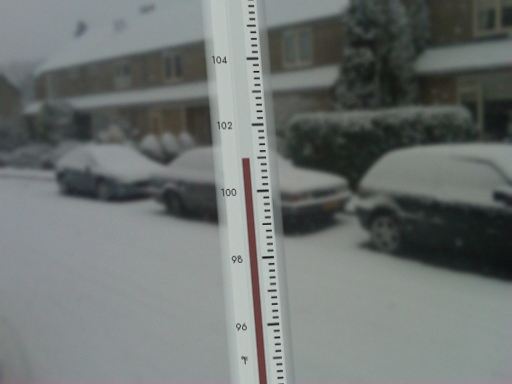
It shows 101 °F
